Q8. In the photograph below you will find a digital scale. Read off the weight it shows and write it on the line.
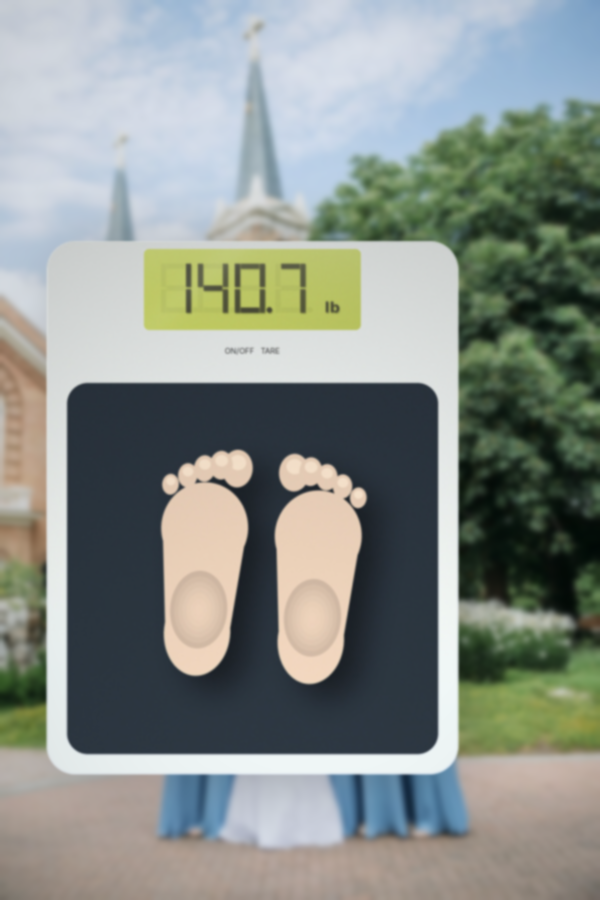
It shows 140.7 lb
